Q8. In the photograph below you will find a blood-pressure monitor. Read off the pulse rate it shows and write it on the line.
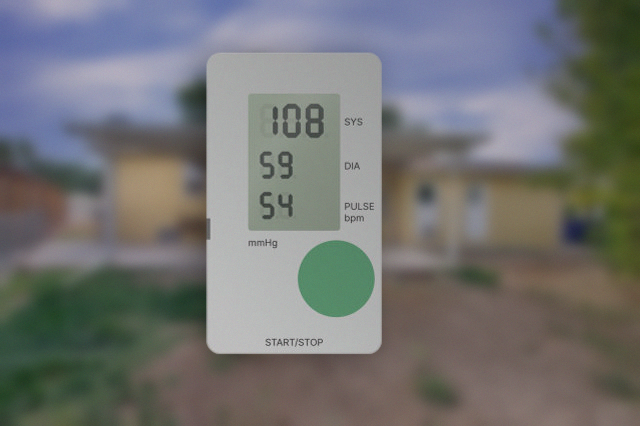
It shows 54 bpm
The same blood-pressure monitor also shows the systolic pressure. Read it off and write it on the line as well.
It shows 108 mmHg
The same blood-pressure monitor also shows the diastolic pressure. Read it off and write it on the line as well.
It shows 59 mmHg
